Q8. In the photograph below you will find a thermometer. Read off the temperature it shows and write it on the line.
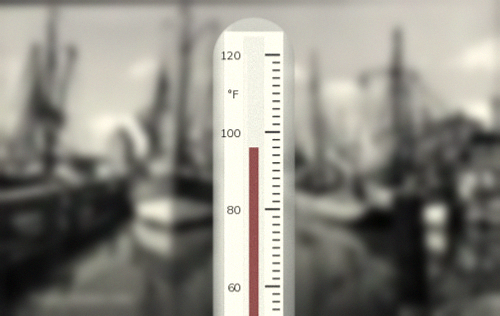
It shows 96 °F
